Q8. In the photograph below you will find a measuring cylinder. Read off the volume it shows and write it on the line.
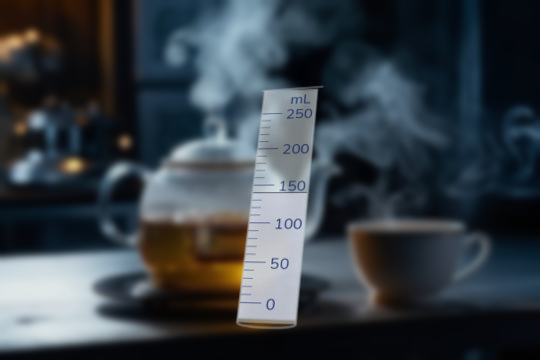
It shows 140 mL
